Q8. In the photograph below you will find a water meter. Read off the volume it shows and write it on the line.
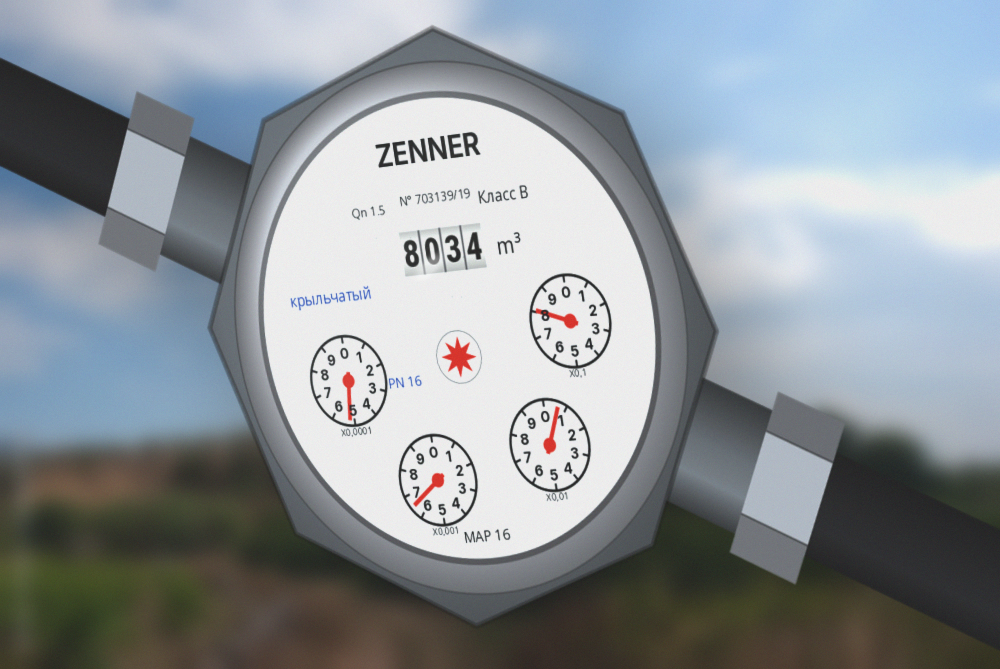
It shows 8034.8065 m³
